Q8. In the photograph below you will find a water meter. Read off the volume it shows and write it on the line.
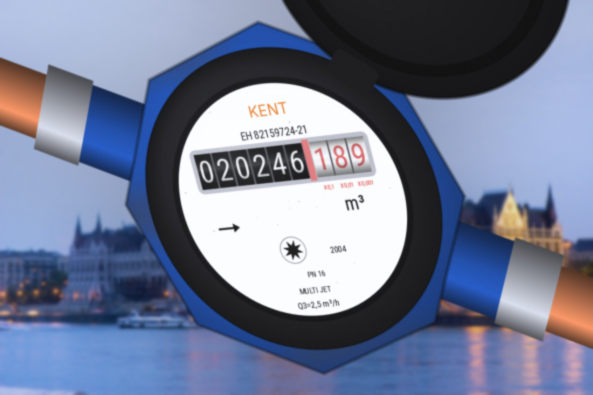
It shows 20246.189 m³
